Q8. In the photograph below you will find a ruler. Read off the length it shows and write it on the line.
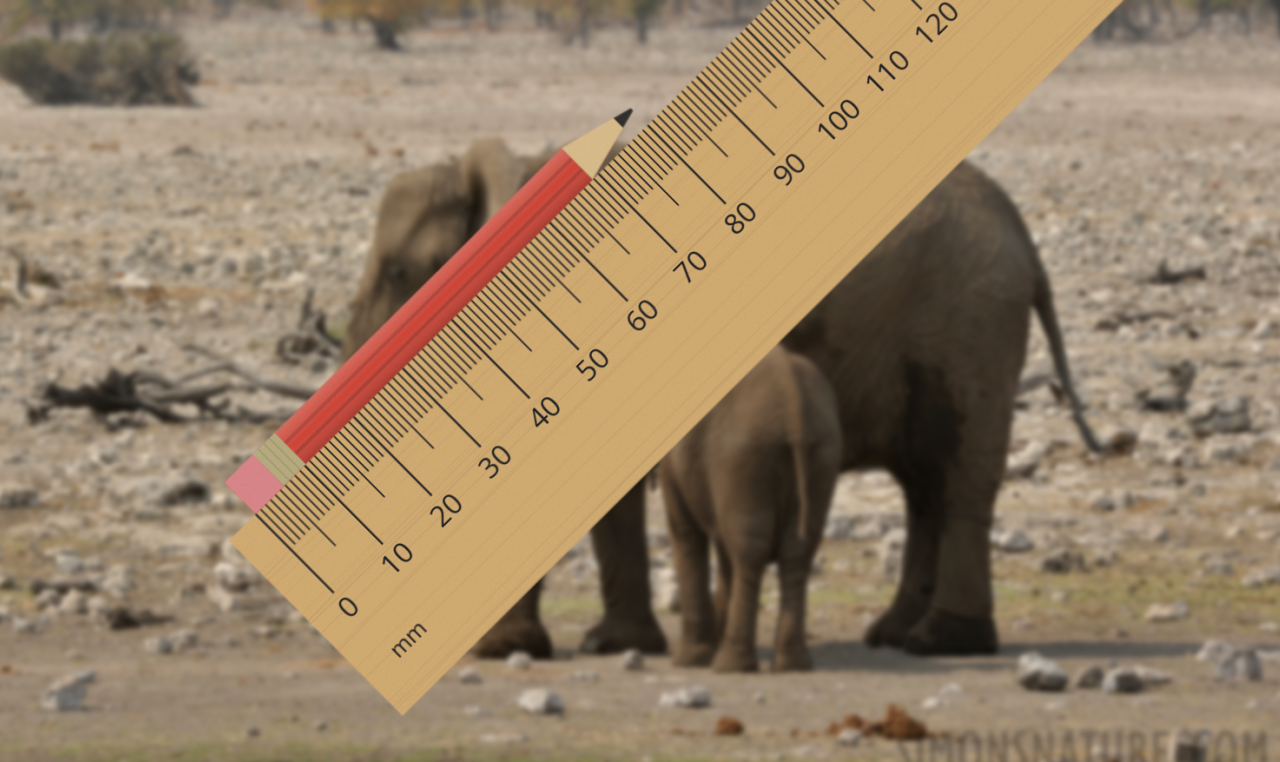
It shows 80 mm
